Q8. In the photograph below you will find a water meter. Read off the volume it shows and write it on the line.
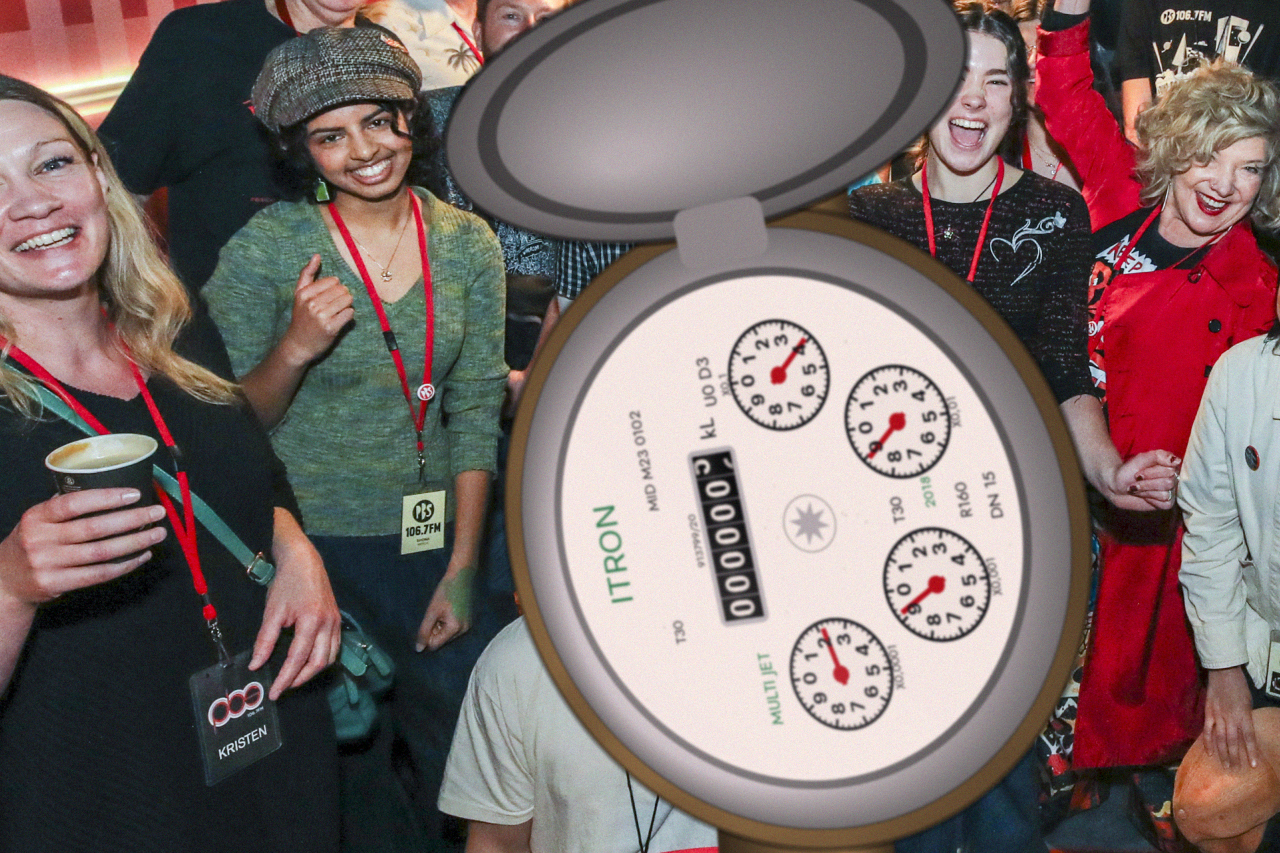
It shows 5.3892 kL
